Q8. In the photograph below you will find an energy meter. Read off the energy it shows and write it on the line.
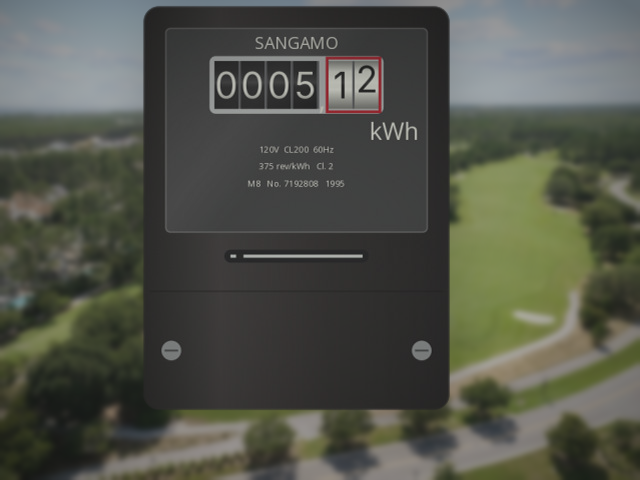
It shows 5.12 kWh
